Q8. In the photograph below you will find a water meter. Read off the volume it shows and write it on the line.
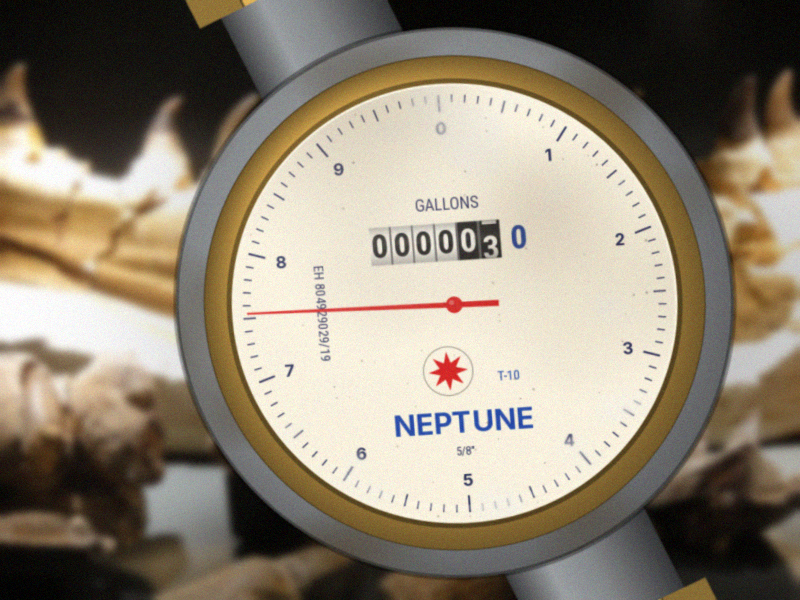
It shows 27.5 gal
